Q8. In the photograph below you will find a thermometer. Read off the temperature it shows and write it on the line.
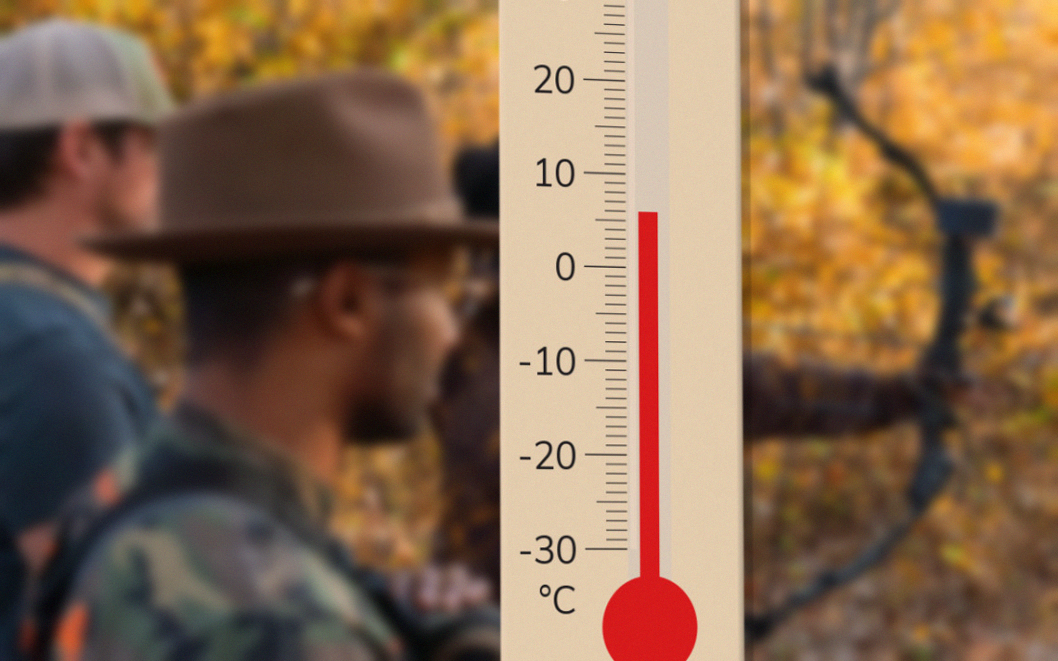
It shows 6 °C
